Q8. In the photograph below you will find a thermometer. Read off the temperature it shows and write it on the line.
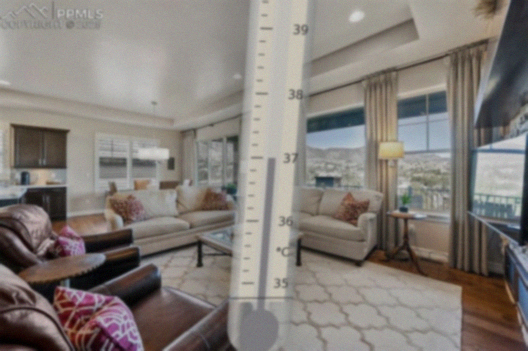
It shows 37 °C
